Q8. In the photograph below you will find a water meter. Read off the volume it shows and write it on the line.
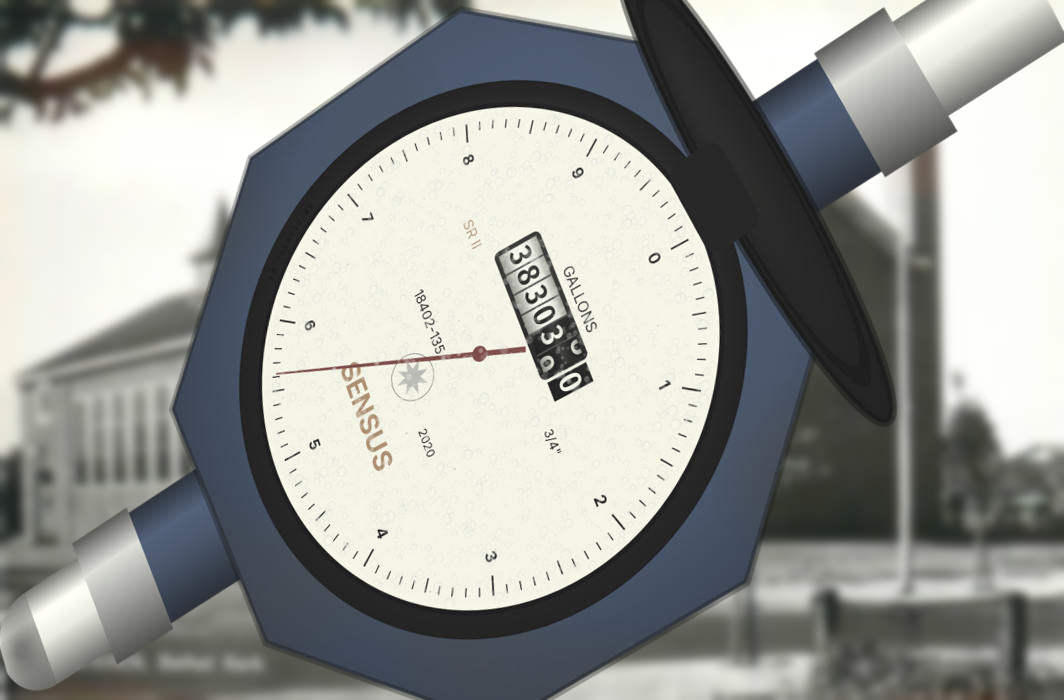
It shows 3830385.6 gal
